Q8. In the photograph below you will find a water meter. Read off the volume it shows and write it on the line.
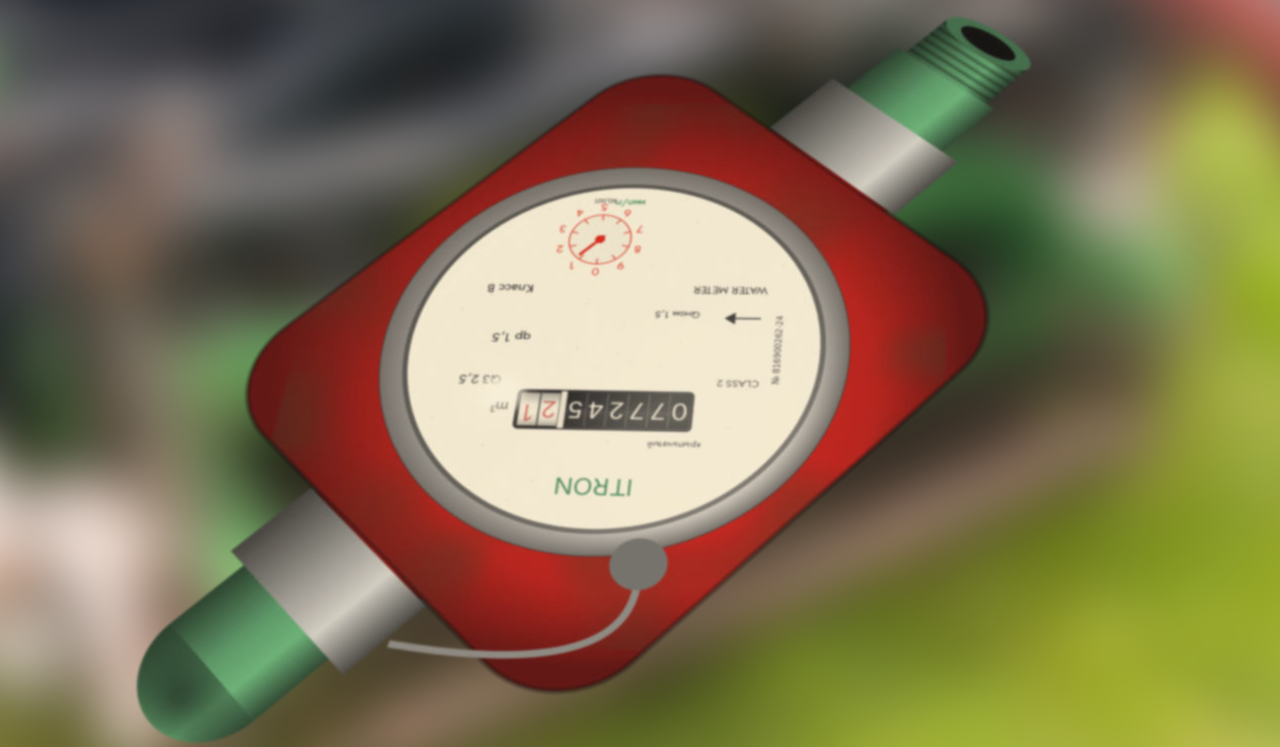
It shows 77245.211 m³
